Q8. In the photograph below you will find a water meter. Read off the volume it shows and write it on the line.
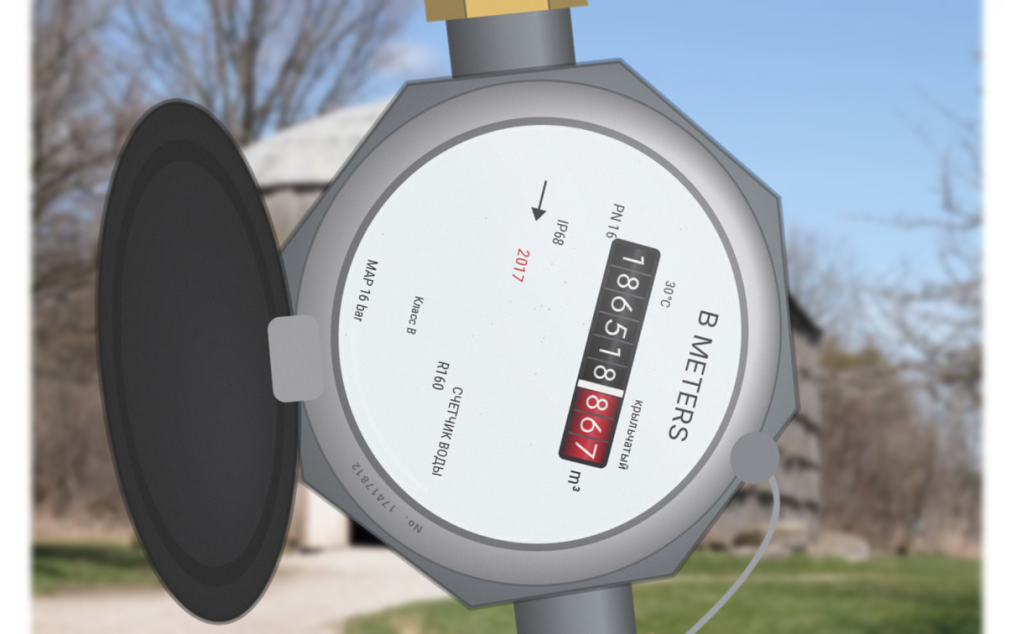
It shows 186518.867 m³
